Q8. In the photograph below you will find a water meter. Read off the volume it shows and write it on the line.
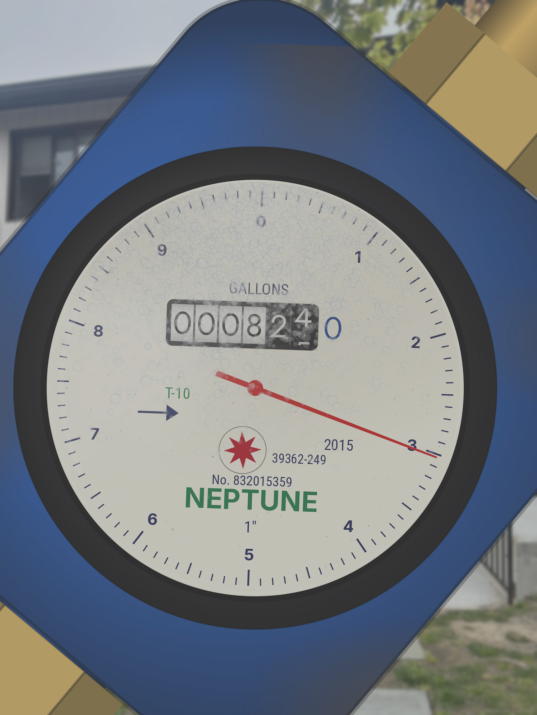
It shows 8243.0 gal
